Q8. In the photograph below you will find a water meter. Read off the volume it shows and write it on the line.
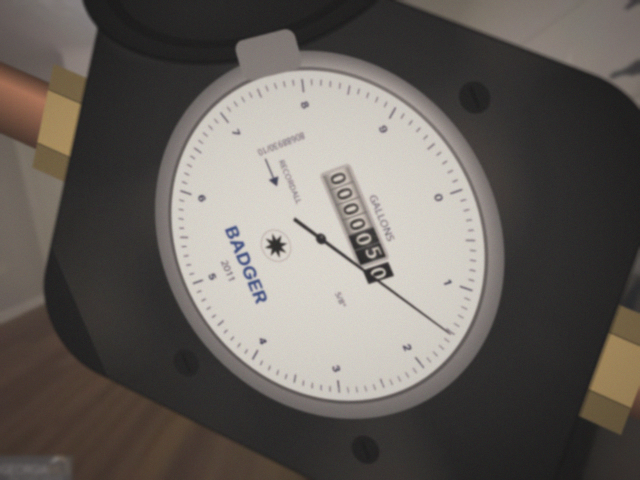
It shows 51.5 gal
